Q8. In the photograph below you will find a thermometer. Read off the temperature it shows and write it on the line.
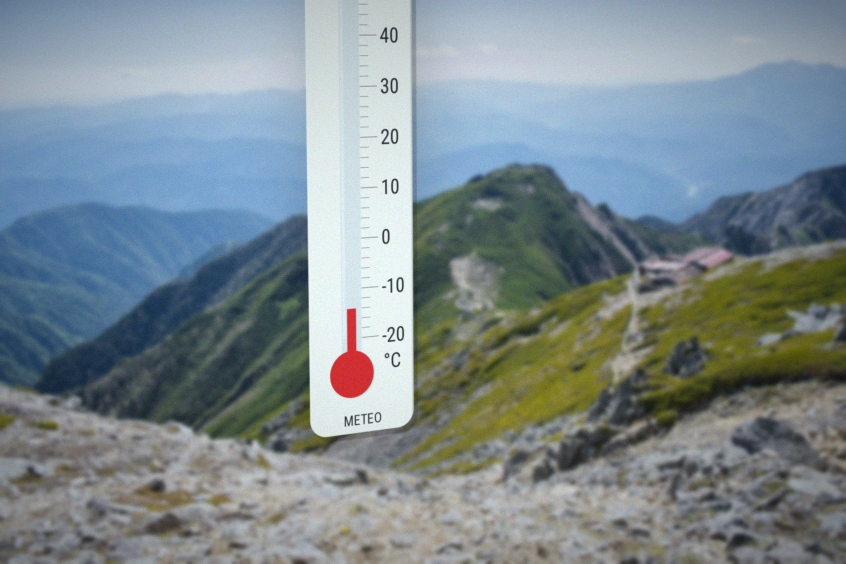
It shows -14 °C
